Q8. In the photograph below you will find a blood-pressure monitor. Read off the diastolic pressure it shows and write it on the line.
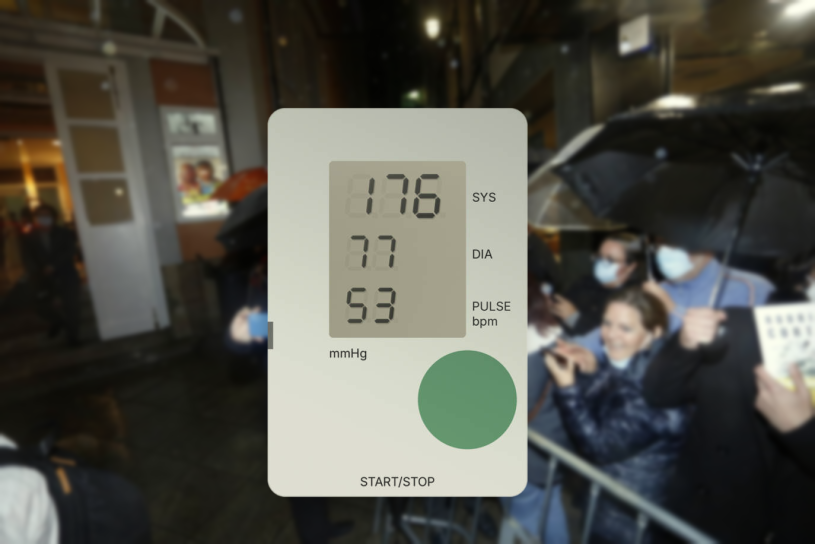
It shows 77 mmHg
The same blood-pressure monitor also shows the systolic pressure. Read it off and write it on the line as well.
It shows 176 mmHg
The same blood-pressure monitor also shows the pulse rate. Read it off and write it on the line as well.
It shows 53 bpm
